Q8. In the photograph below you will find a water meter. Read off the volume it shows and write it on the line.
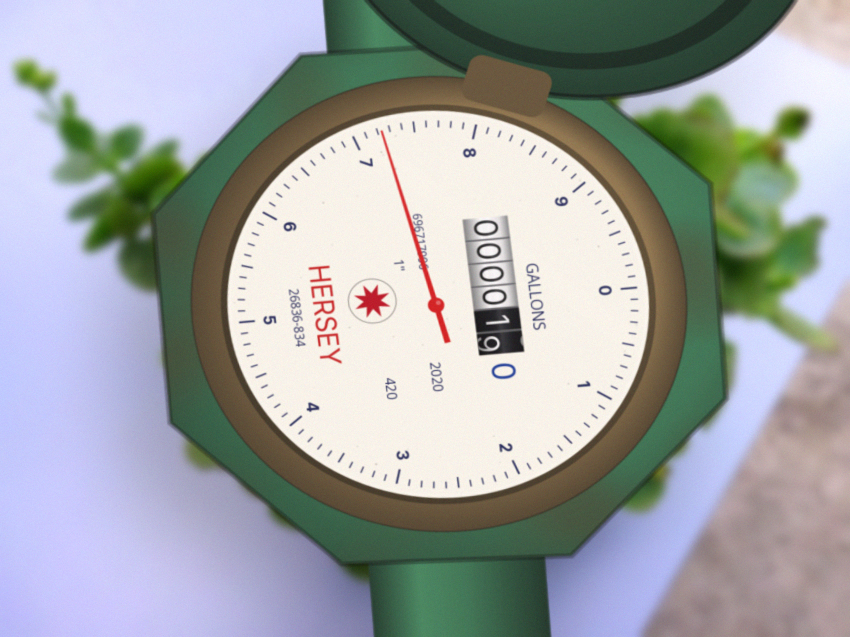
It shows 187.2 gal
